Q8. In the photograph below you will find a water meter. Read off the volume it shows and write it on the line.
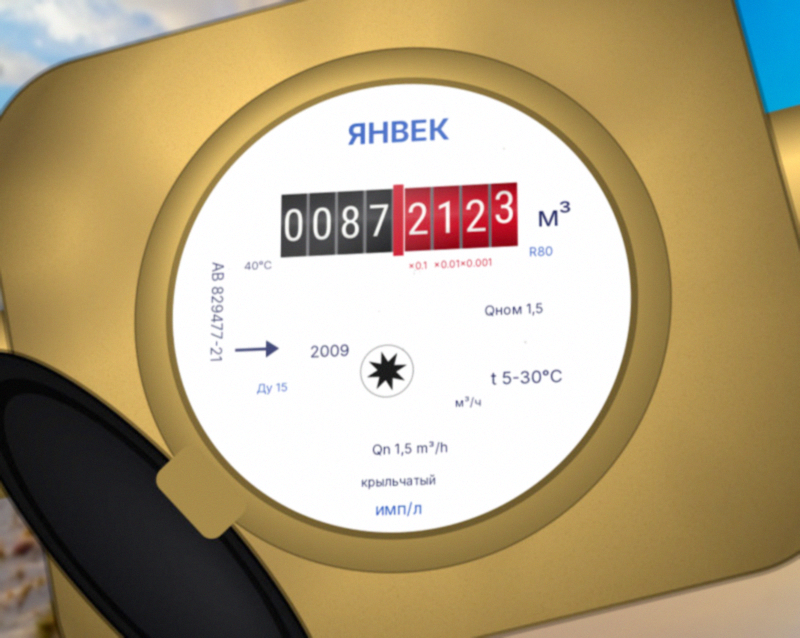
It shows 87.2123 m³
